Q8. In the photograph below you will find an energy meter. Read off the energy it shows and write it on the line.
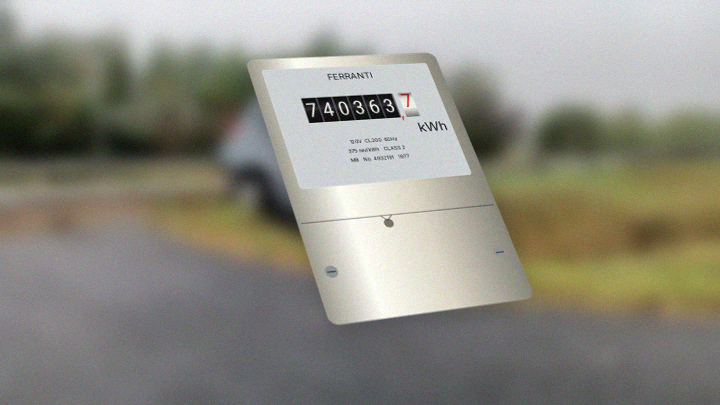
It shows 740363.7 kWh
